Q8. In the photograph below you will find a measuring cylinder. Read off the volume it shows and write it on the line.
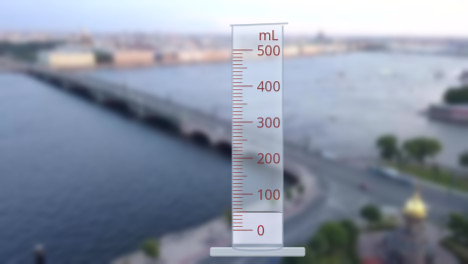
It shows 50 mL
